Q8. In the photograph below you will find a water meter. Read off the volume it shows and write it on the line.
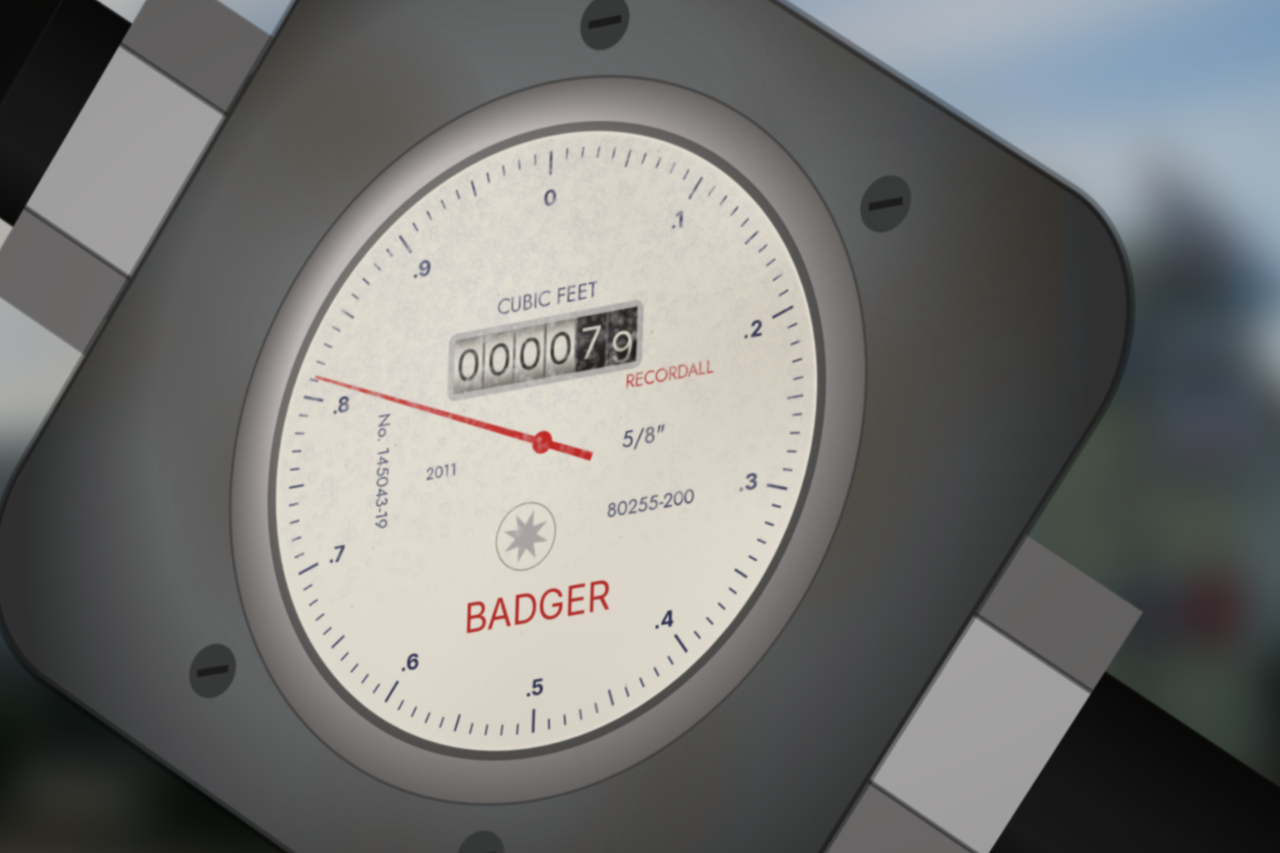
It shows 78.81 ft³
